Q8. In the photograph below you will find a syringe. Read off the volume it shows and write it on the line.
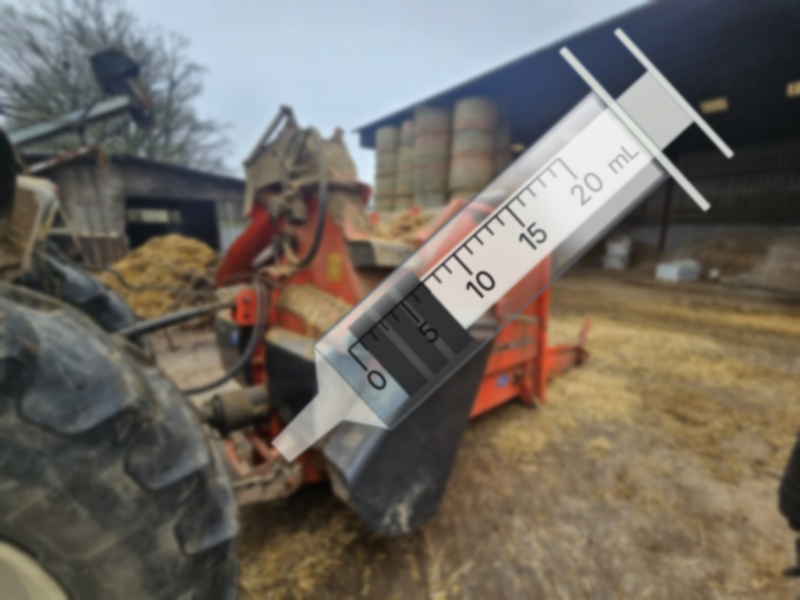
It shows 1 mL
